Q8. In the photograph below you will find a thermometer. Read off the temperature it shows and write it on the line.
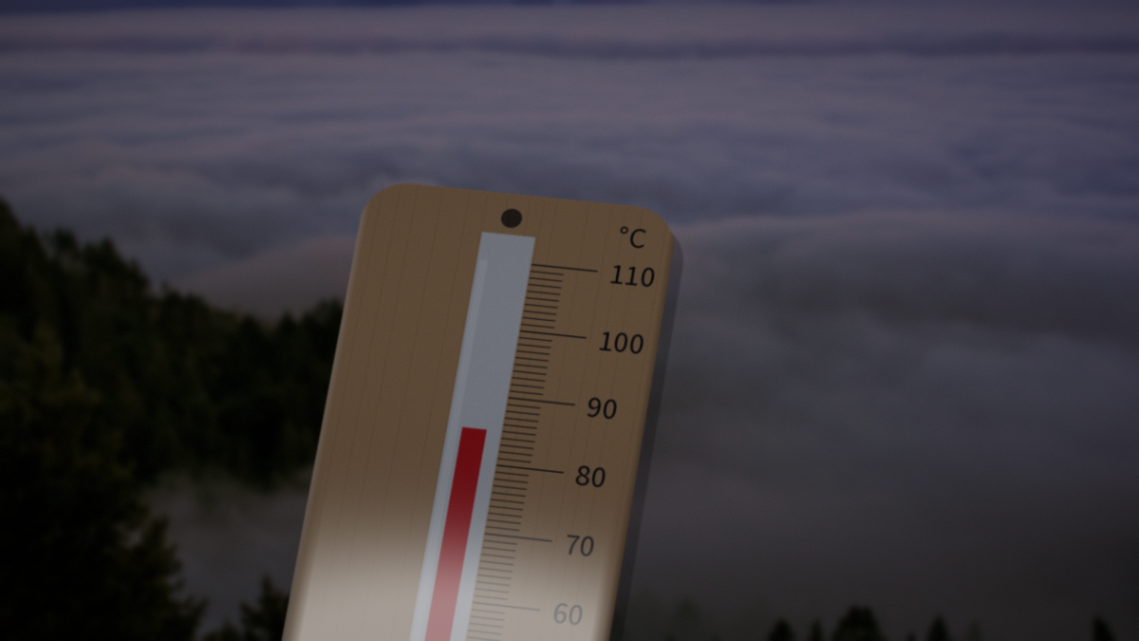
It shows 85 °C
